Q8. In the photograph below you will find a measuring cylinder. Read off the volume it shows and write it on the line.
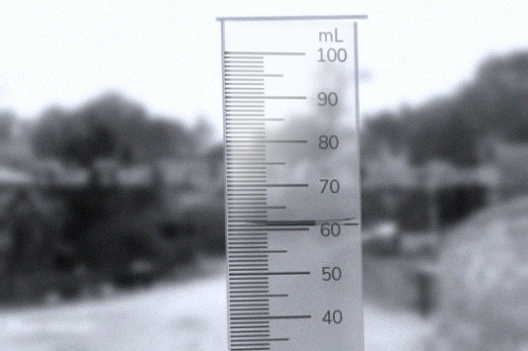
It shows 61 mL
